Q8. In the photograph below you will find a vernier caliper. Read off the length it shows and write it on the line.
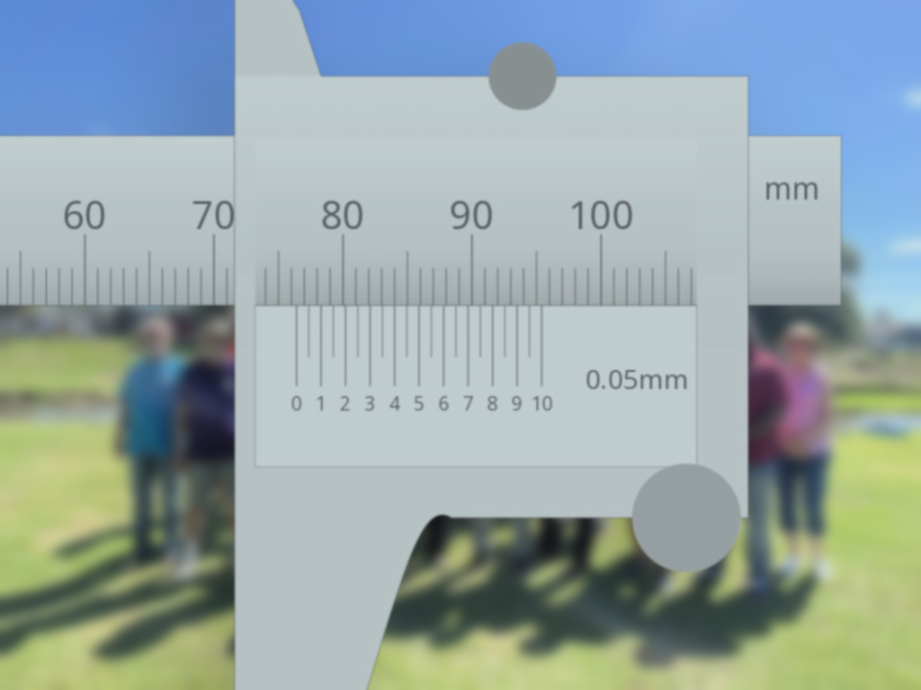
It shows 76.4 mm
